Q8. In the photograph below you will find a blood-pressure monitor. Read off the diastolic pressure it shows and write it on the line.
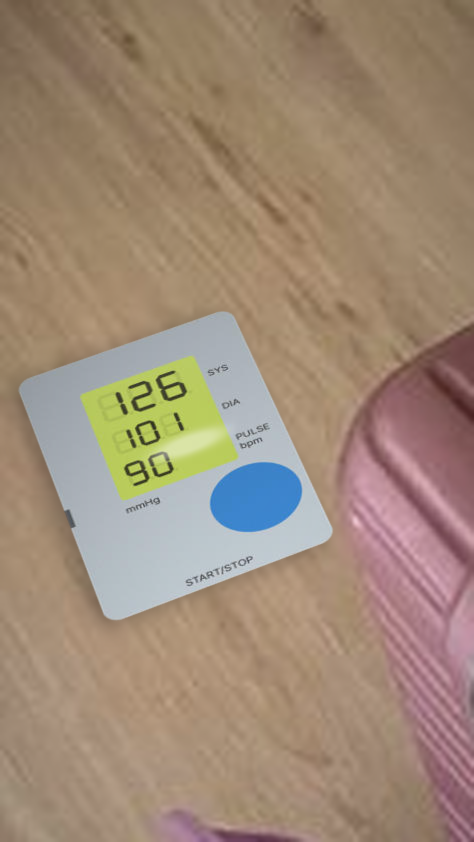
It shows 101 mmHg
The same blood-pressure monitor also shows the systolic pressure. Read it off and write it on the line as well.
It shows 126 mmHg
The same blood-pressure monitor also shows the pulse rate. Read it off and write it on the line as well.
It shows 90 bpm
